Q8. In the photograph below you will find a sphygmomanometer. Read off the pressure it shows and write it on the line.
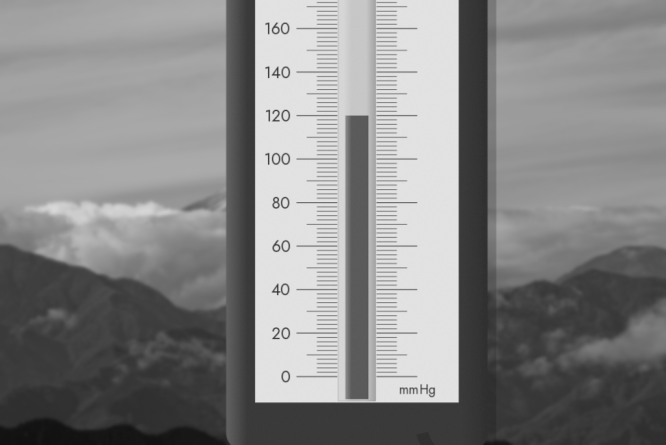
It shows 120 mmHg
